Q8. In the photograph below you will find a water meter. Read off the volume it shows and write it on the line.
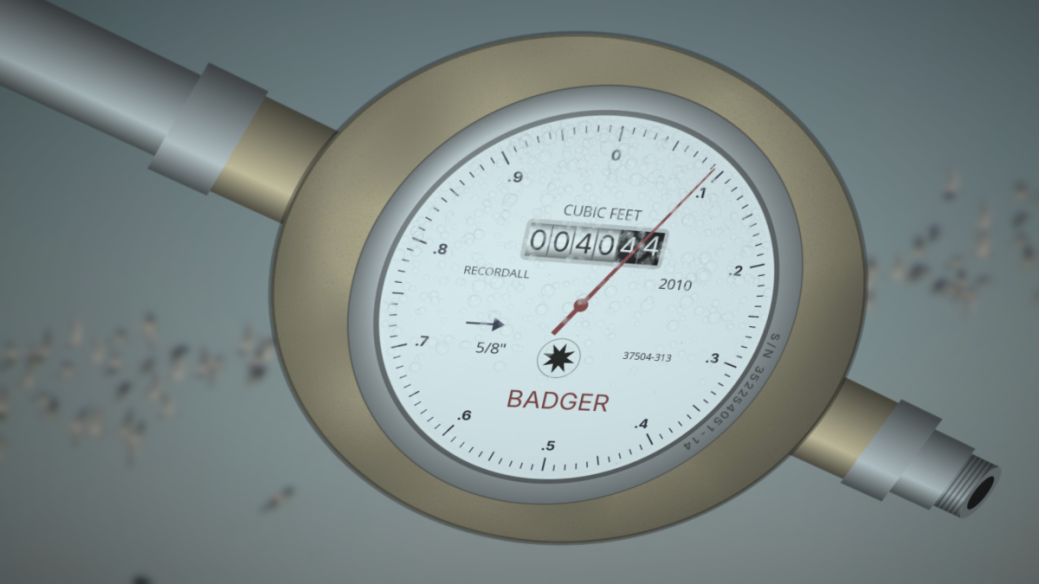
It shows 4044.09 ft³
